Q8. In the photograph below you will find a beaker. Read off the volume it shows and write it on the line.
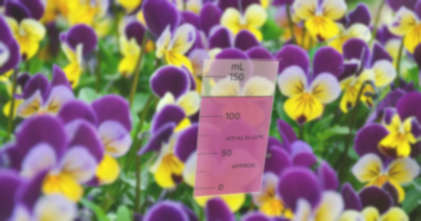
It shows 125 mL
